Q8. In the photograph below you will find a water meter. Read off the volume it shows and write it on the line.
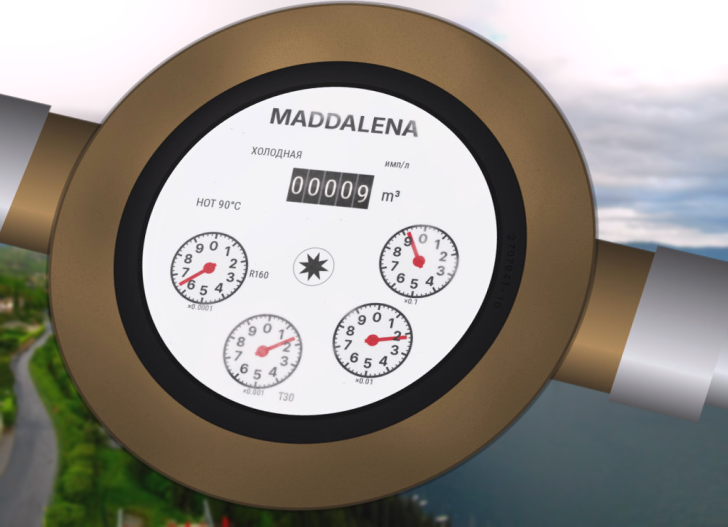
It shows 8.9216 m³
